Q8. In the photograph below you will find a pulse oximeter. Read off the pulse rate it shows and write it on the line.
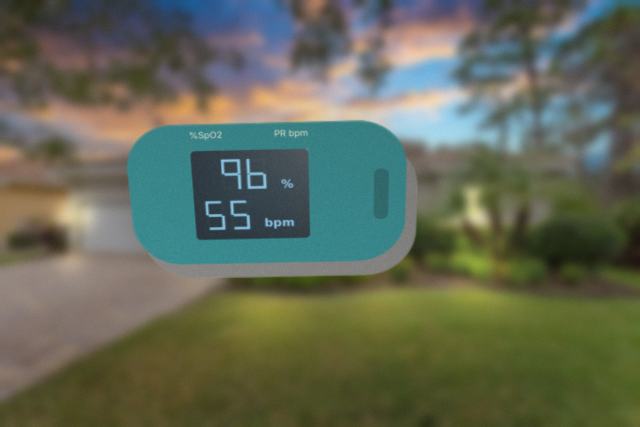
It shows 55 bpm
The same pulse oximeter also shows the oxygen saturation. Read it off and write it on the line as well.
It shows 96 %
